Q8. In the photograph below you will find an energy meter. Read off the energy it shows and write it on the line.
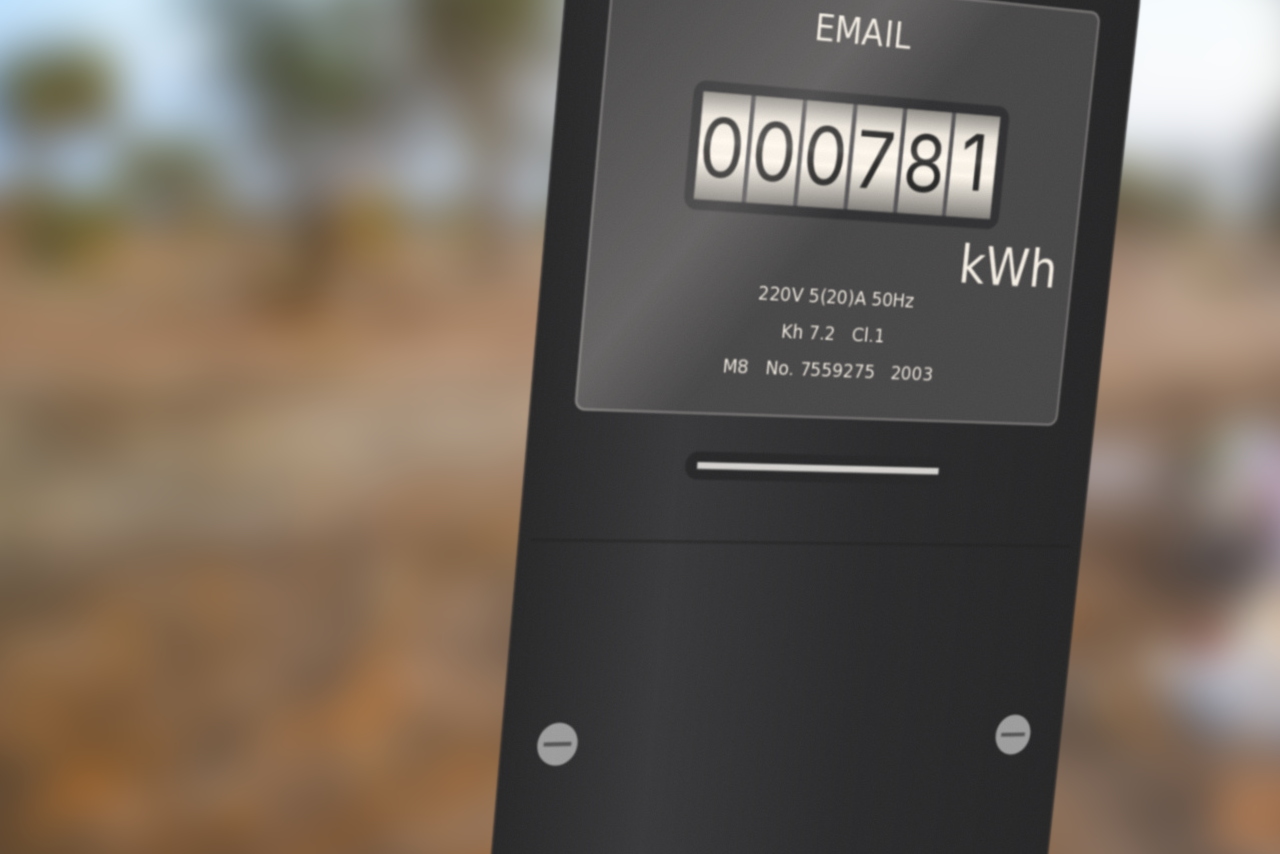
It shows 781 kWh
